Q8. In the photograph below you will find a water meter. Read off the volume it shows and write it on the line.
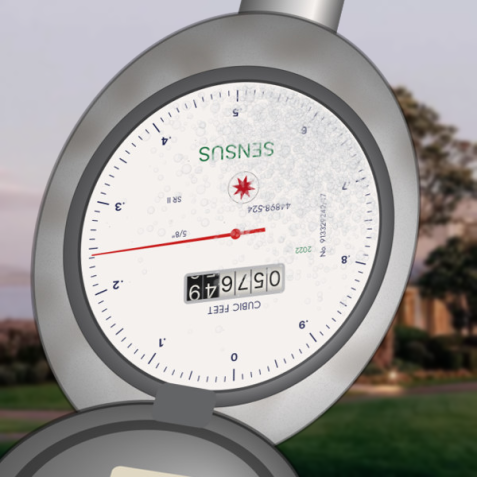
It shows 57649.24 ft³
